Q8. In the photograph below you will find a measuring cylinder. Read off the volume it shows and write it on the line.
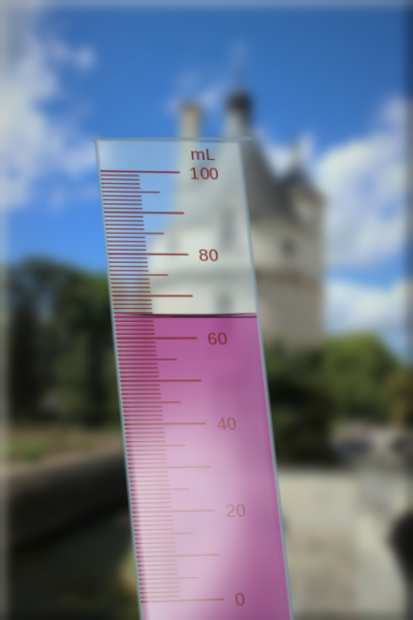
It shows 65 mL
